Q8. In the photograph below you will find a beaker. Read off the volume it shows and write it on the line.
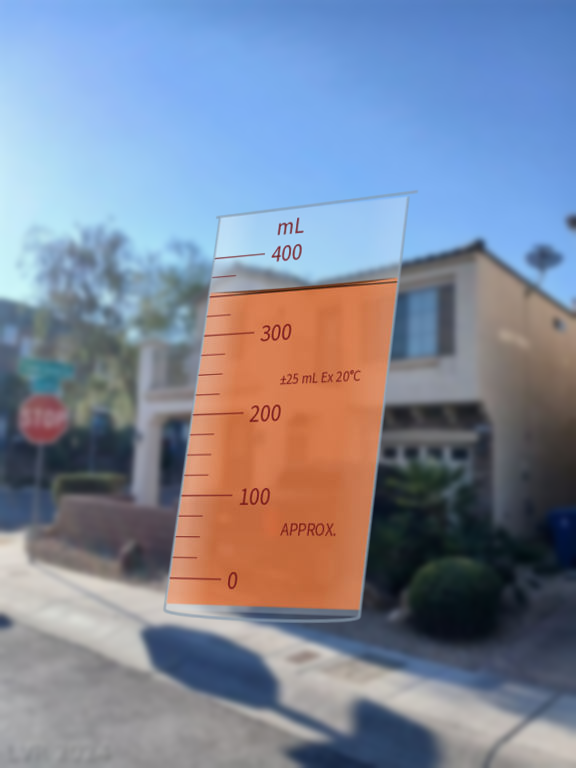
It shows 350 mL
